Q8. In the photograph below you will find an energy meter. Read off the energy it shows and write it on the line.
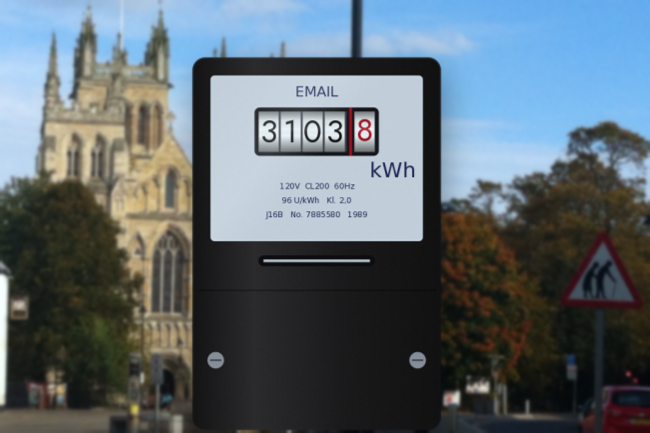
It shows 3103.8 kWh
